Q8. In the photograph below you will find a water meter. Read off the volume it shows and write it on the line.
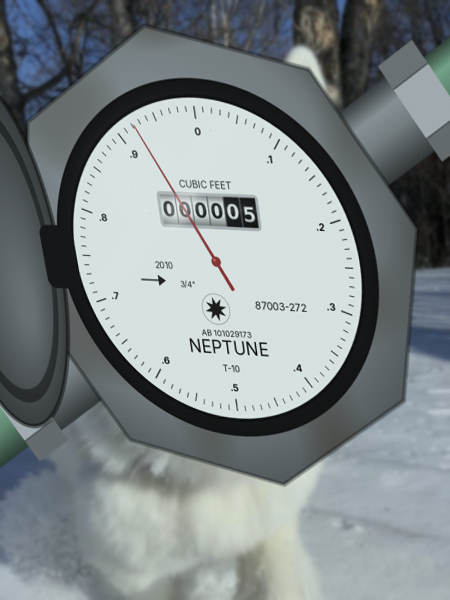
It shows 4.92 ft³
